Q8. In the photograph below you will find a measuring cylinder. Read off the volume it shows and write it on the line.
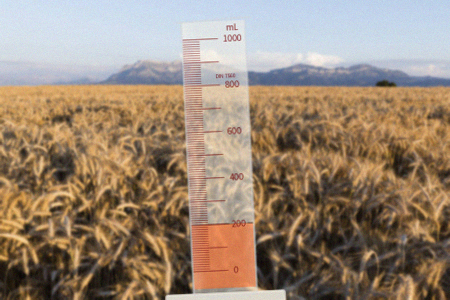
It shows 200 mL
